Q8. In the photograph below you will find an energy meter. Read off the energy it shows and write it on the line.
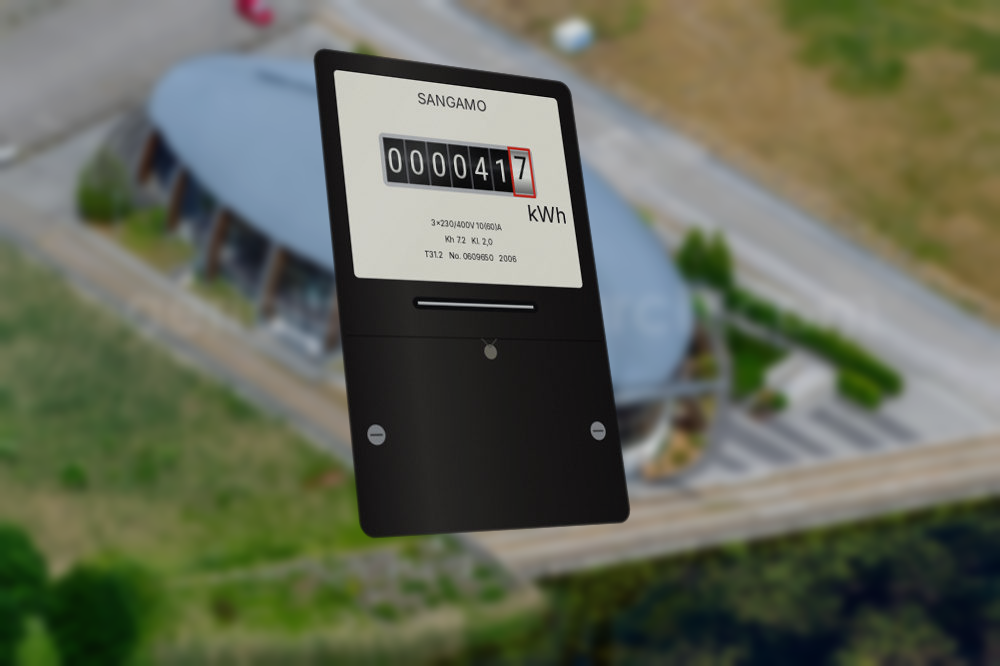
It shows 41.7 kWh
